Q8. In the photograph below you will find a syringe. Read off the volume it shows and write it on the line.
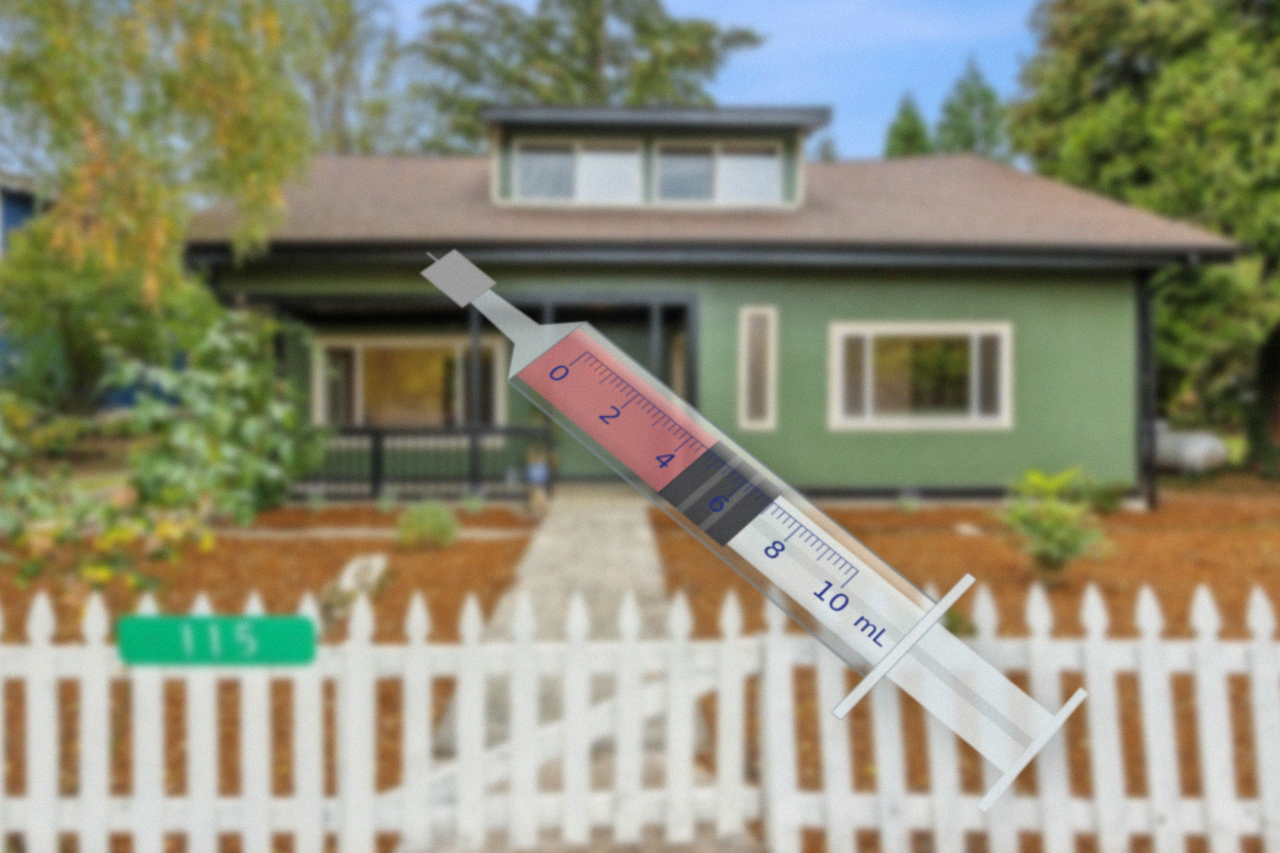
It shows 4.6 mL
